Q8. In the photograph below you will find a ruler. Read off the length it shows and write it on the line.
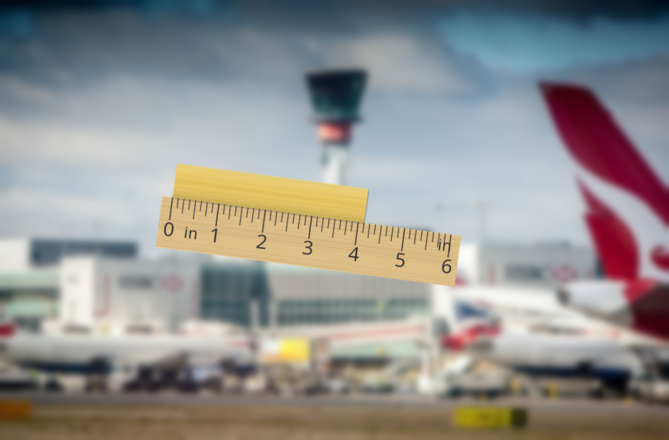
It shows 4.125 in
